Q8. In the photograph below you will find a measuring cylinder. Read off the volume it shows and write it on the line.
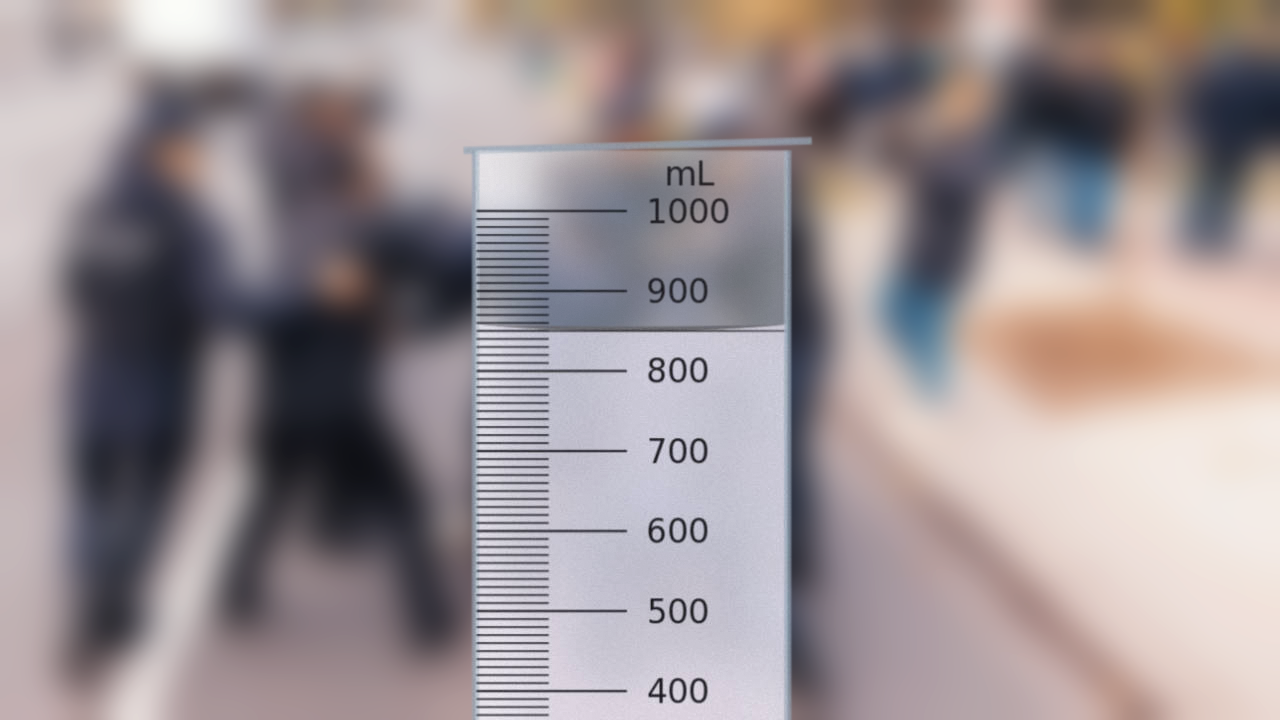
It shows 850 mL
